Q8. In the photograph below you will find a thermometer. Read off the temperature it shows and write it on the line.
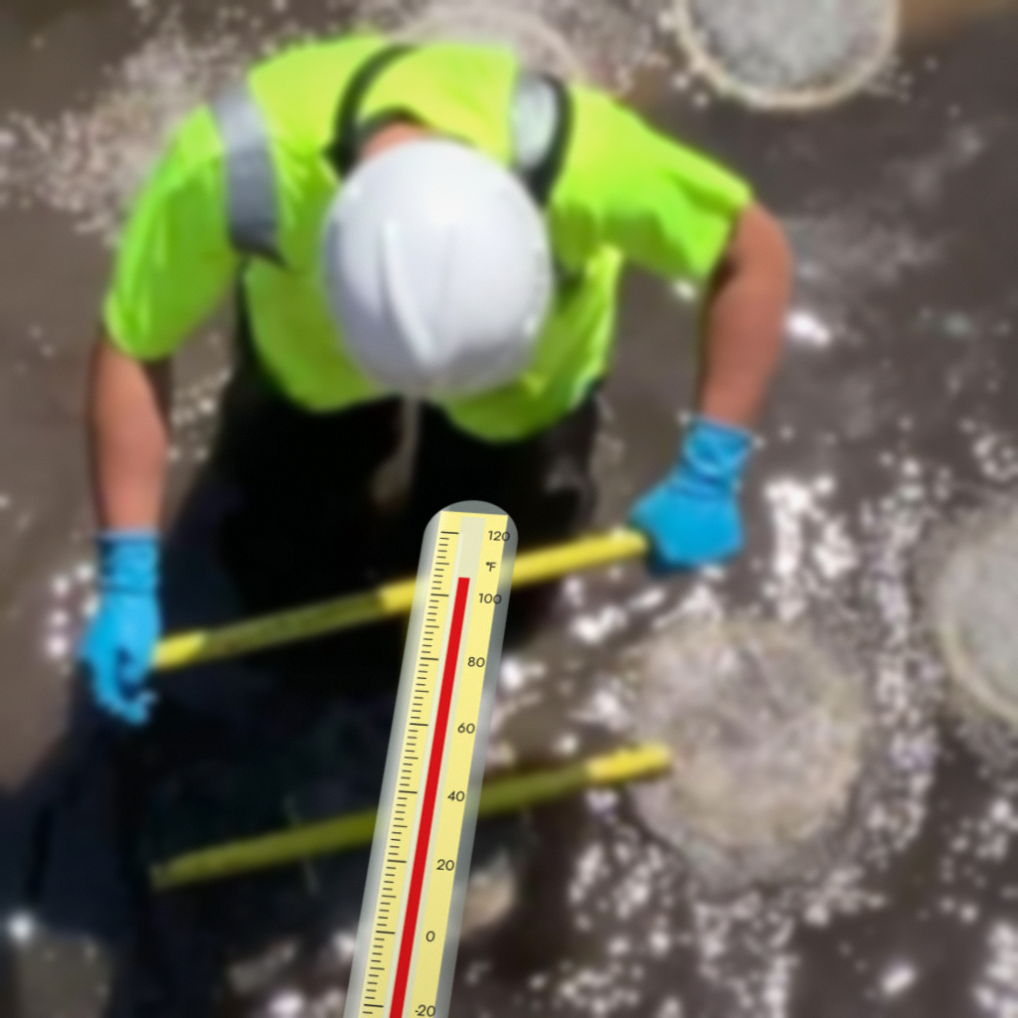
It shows 106 °F
